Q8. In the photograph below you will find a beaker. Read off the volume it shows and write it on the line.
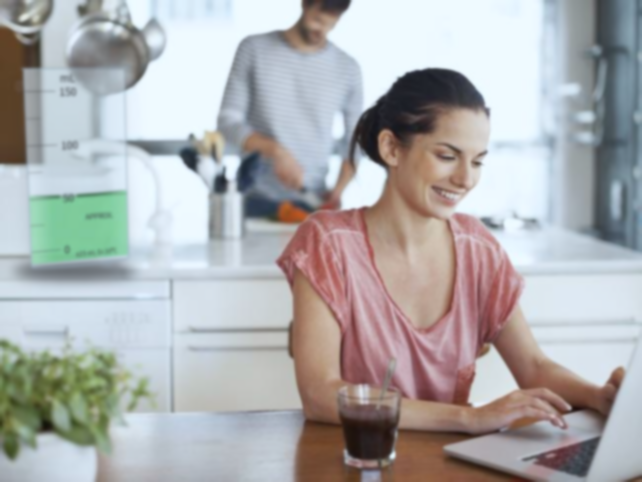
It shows 50 mL
